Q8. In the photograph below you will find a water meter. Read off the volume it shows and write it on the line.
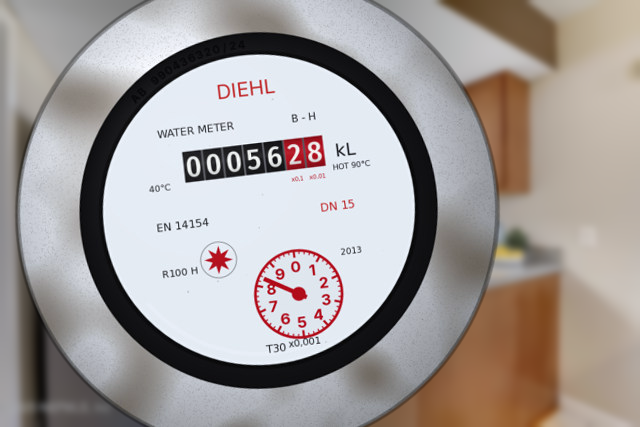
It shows 56.288 kL
